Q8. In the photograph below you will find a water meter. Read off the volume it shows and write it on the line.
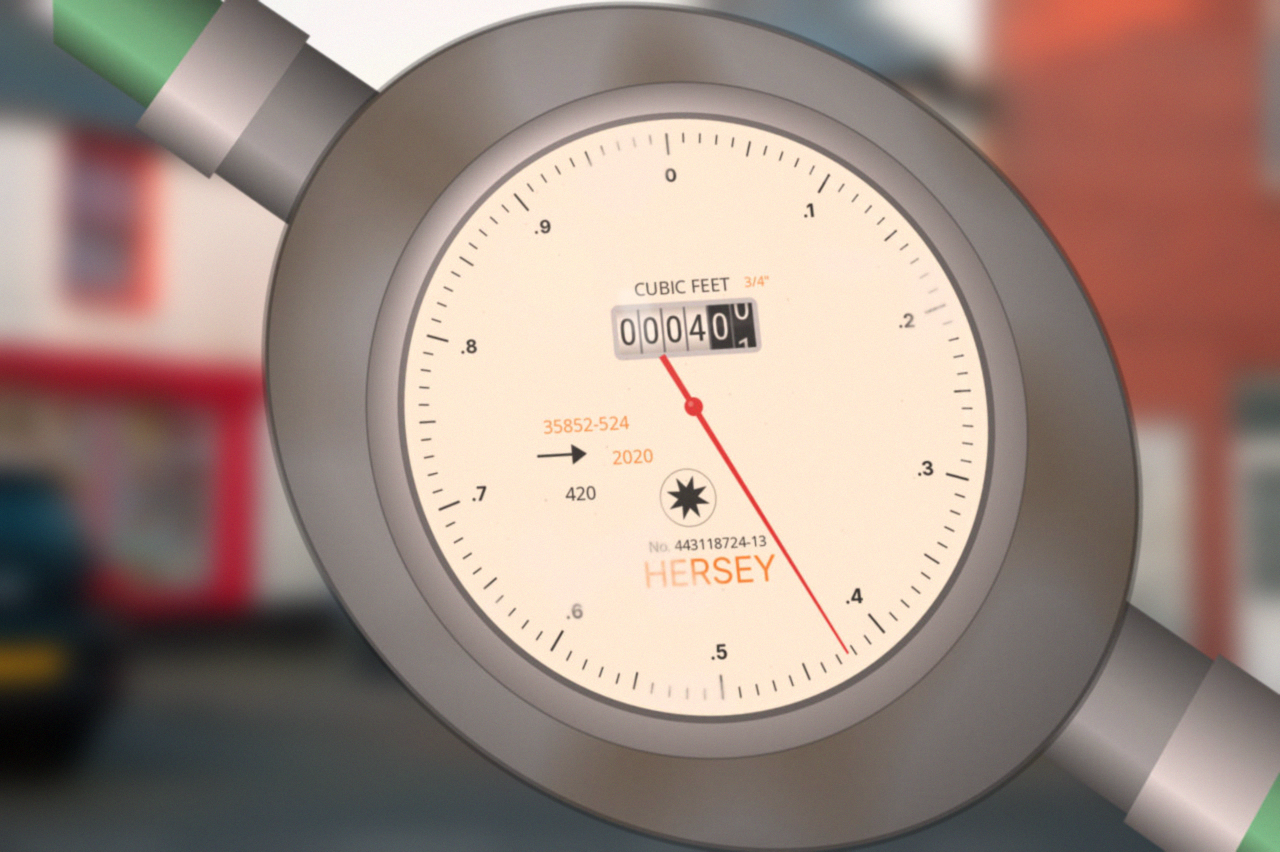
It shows 400.42 ft³
